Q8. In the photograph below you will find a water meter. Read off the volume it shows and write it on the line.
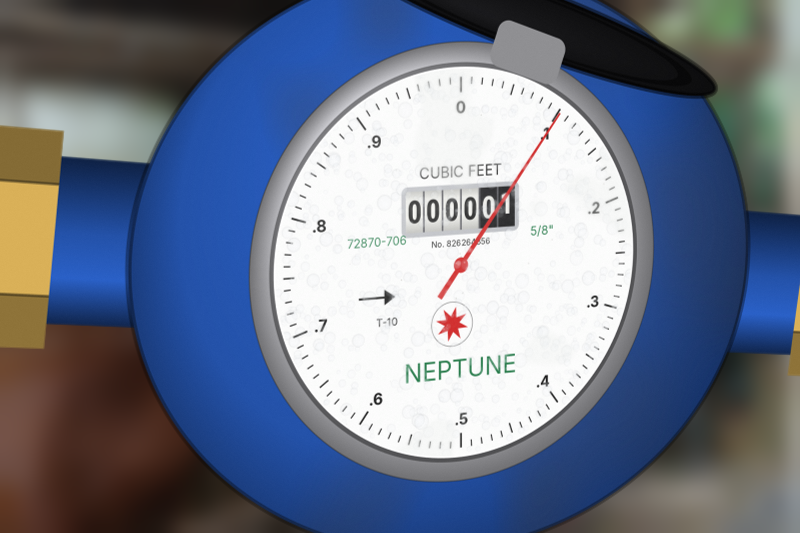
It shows 1.10 ft³
